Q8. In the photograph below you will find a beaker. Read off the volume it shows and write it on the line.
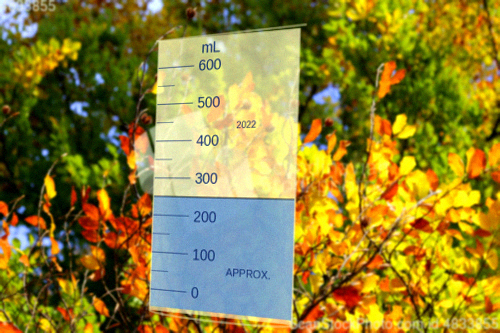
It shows 250 mL
